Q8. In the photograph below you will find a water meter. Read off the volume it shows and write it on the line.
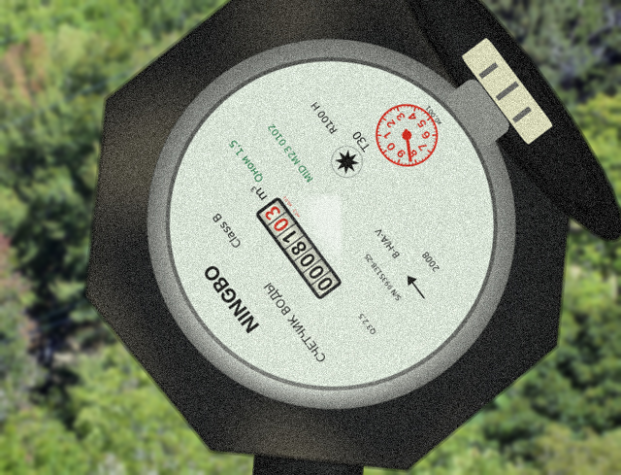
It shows 81.038 m³
